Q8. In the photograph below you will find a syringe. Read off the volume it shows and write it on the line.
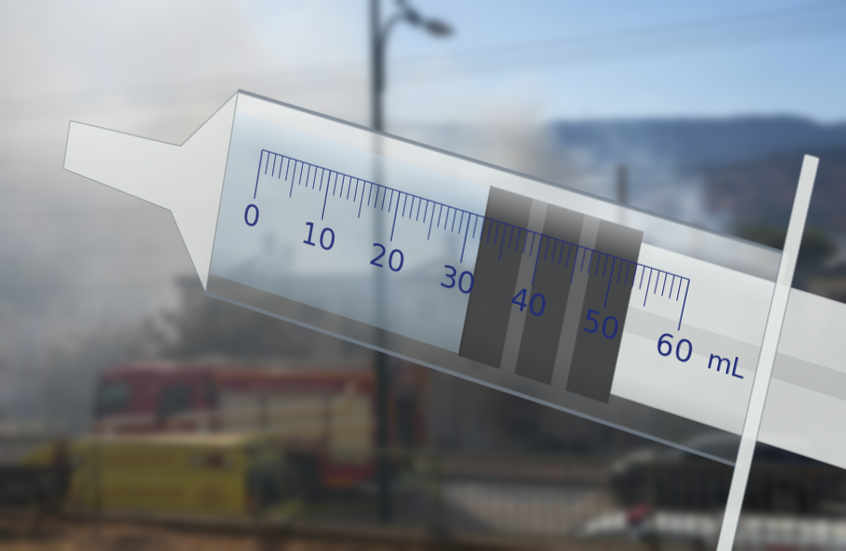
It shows 32 mL
